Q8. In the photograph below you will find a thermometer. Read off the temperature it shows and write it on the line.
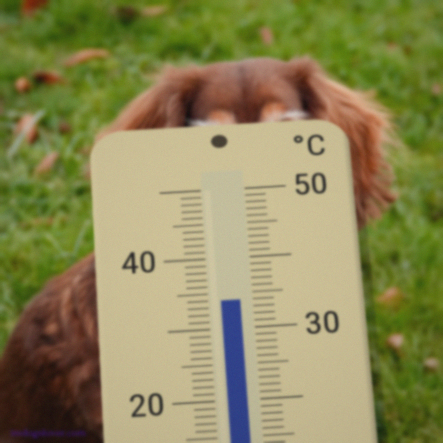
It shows 34 °C
